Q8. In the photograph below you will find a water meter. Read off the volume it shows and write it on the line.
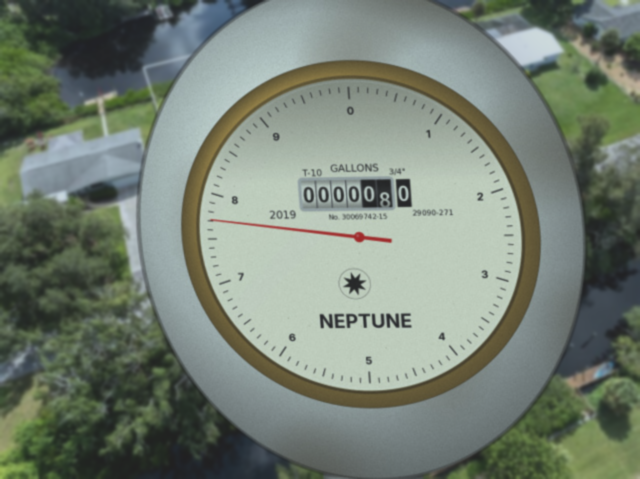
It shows 77.7 gal
